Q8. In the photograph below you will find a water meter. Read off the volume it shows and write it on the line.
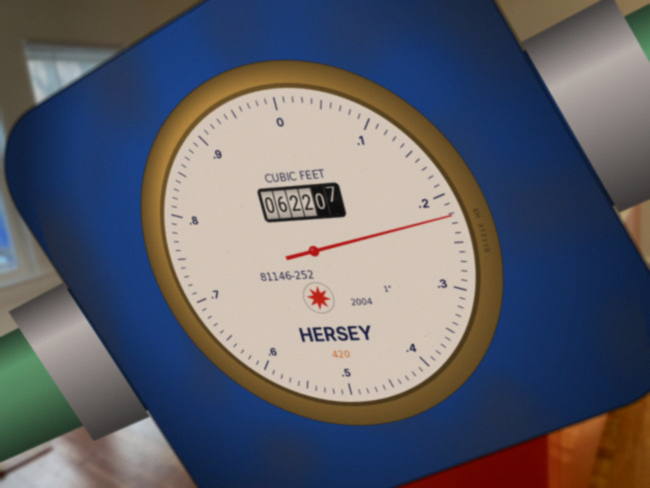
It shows 62207.22 ft³
